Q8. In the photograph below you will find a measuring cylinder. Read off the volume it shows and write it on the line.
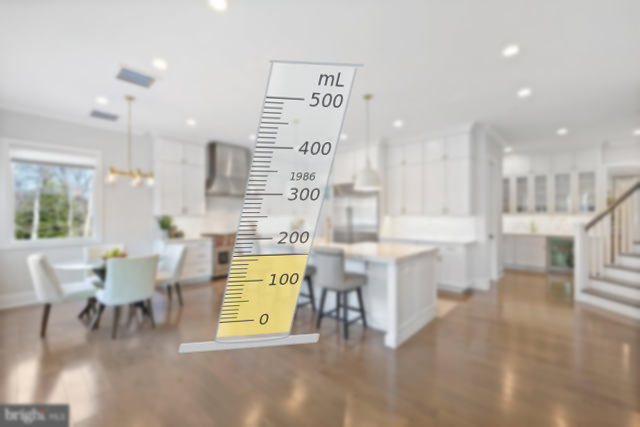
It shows 160 mL
